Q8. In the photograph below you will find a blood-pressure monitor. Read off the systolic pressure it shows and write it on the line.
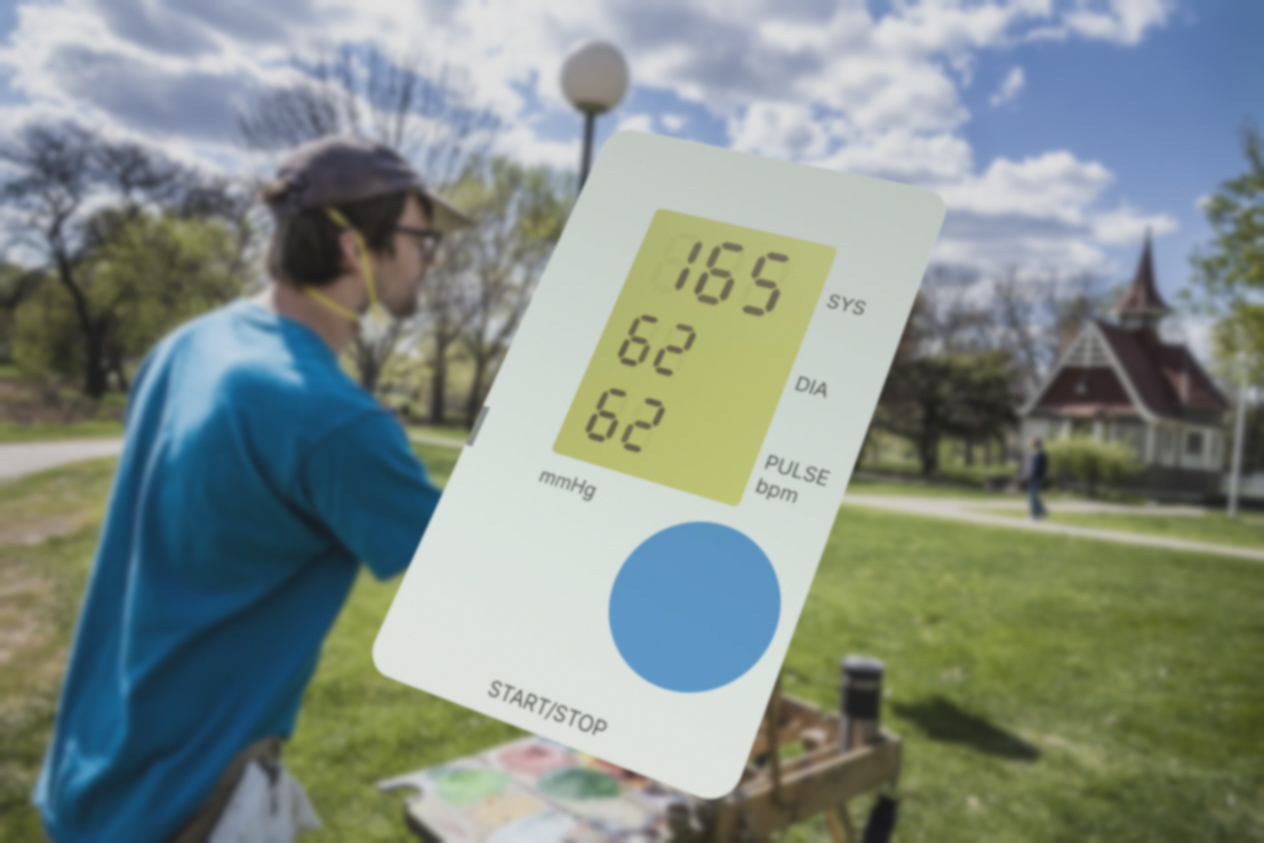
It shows 165 mmHg
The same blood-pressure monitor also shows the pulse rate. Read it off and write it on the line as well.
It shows 62 bpm
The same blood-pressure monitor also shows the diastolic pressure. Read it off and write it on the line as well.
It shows 62 mmHg
